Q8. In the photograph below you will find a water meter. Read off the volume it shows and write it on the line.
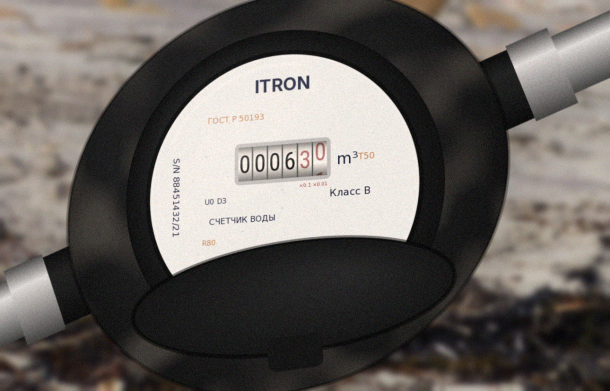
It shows 6.30 m³
